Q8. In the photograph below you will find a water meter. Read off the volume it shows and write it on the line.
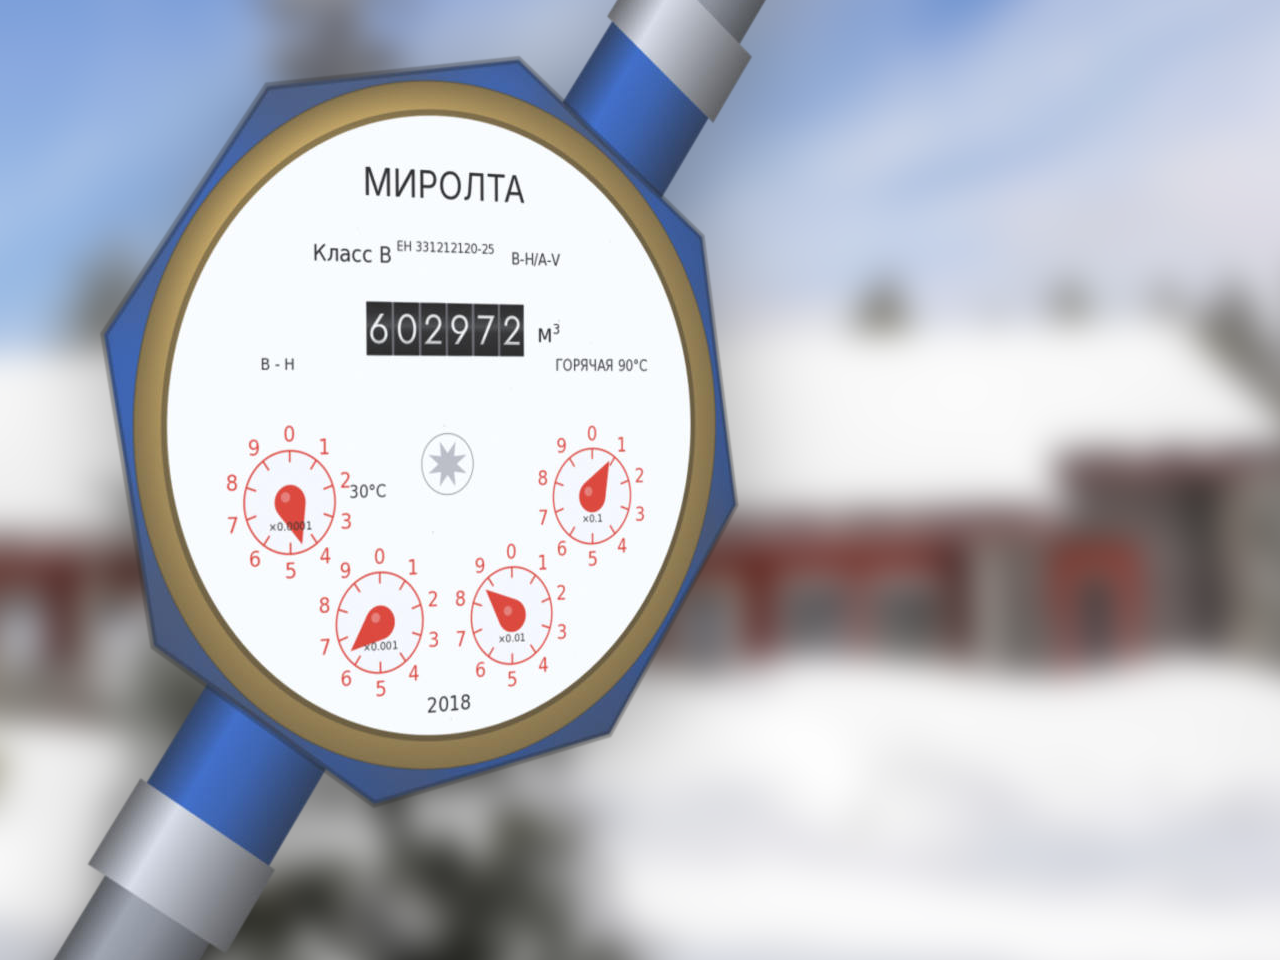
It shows 602972.0864 m³
